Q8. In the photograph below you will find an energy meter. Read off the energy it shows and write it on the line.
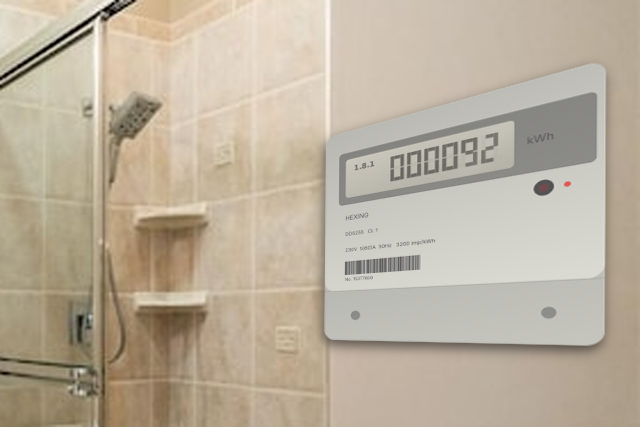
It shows 92 kWh
